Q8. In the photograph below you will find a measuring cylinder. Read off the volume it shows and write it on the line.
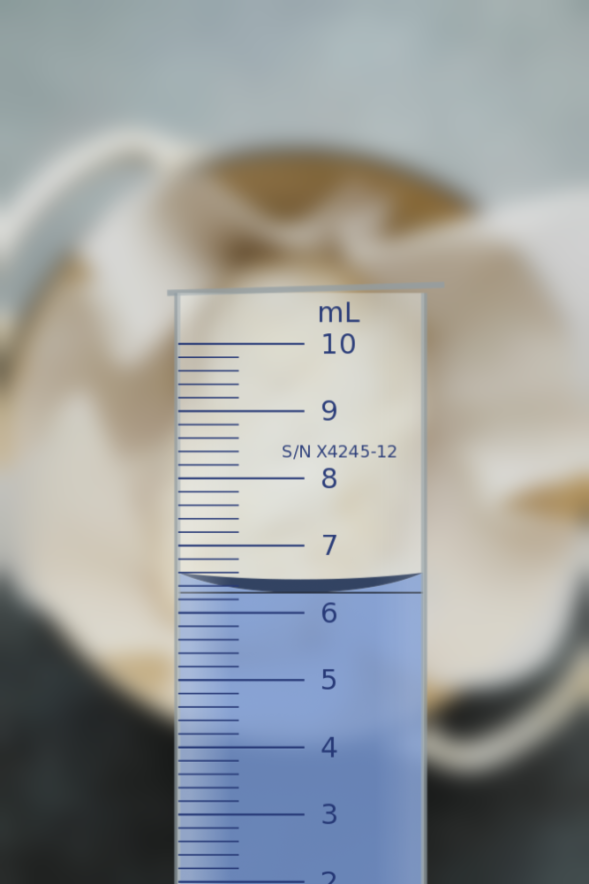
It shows 6.3 mL
